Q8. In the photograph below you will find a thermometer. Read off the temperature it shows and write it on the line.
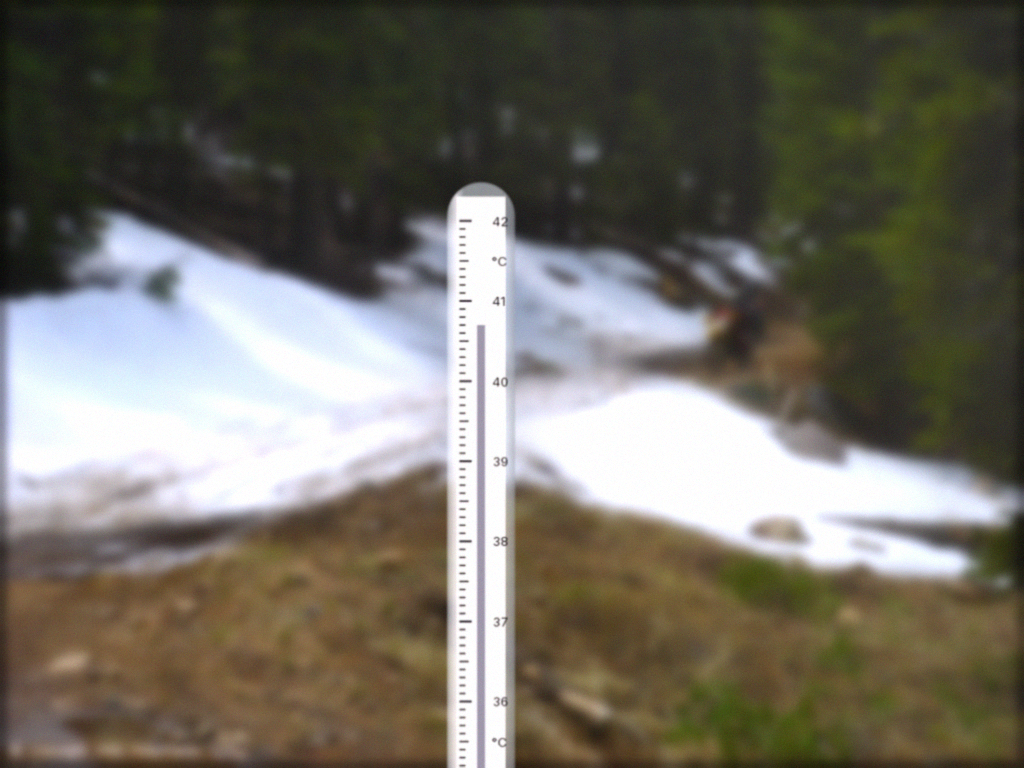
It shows 40.7 °C
